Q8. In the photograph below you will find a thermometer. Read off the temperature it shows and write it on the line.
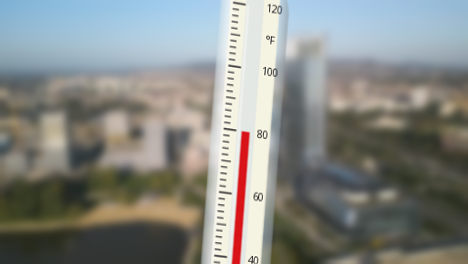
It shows 80 °F
